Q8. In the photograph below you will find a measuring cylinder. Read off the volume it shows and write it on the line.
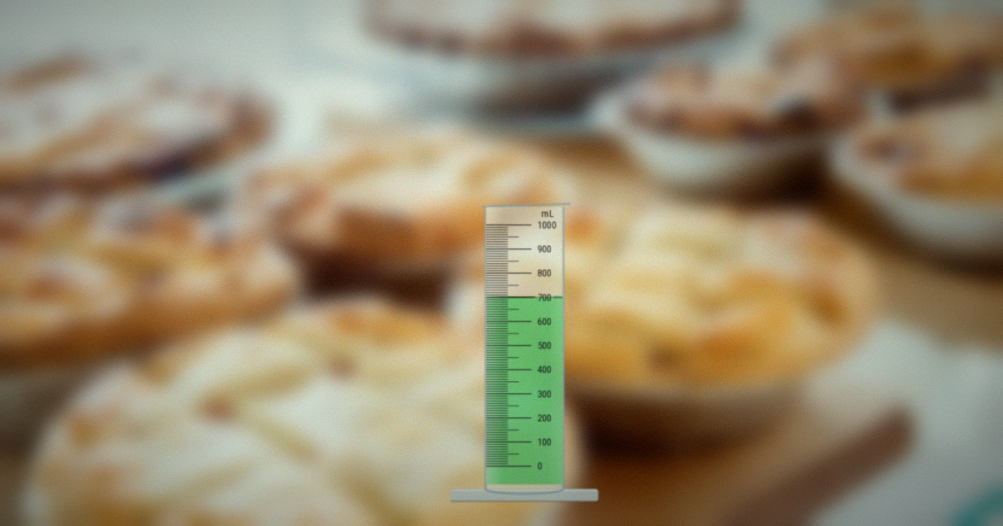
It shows 700 mL
